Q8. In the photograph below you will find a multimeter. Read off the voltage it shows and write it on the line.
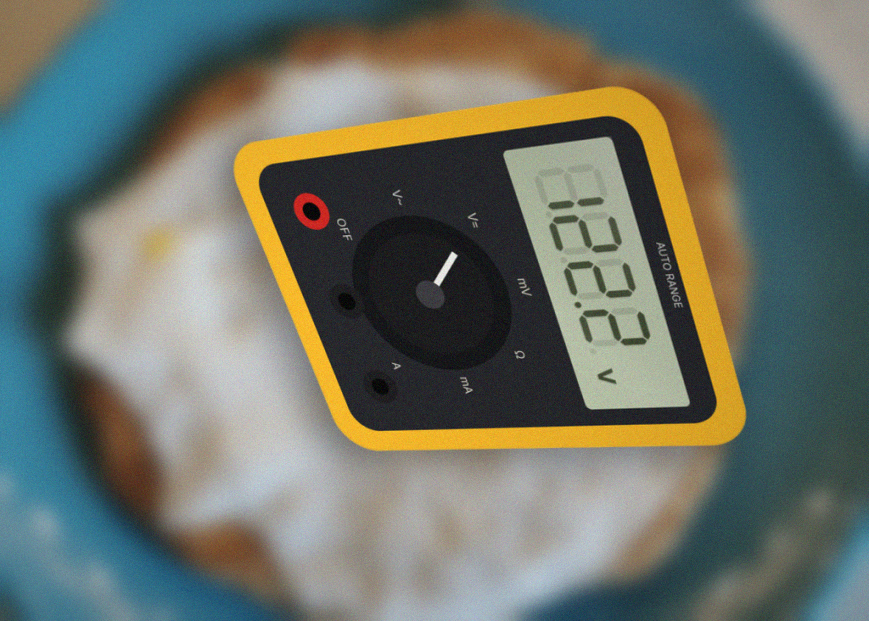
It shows 122.2 V
